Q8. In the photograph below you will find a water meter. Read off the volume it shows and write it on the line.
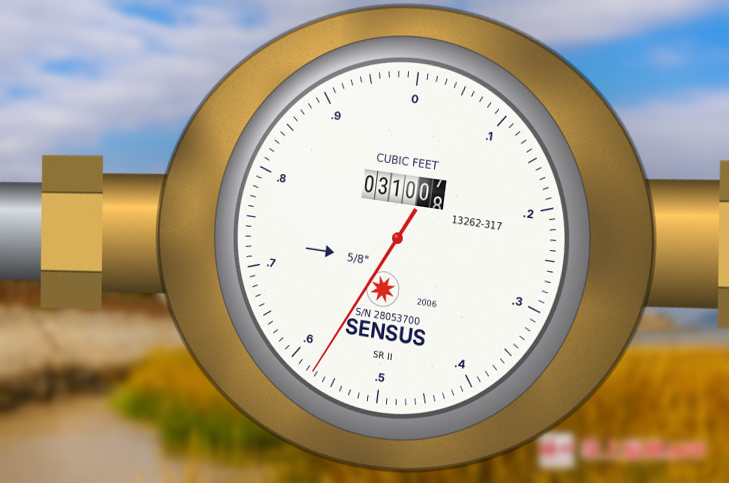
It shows 31007.57 ft³
